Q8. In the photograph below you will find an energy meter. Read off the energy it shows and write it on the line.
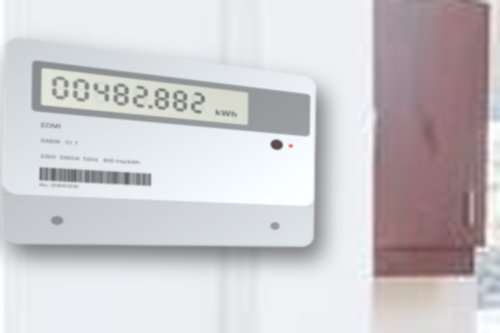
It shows 482.882 kWh
